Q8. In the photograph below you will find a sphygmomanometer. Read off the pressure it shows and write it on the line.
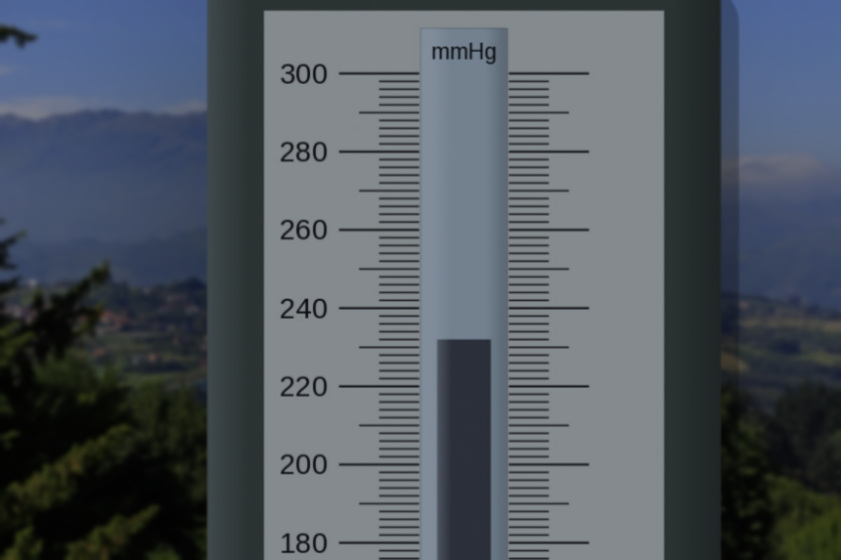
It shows 232 mmHg
